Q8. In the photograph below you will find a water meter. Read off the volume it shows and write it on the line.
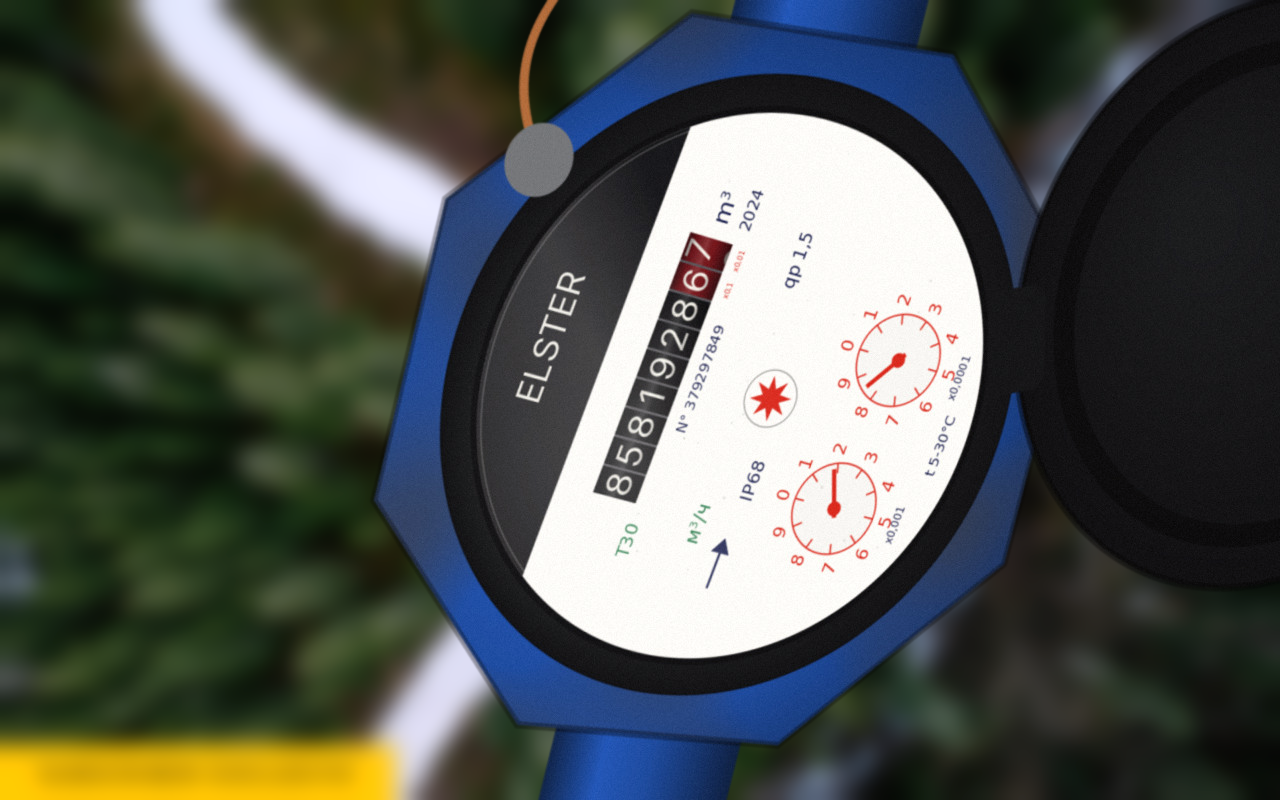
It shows 8581928.6718 m³
